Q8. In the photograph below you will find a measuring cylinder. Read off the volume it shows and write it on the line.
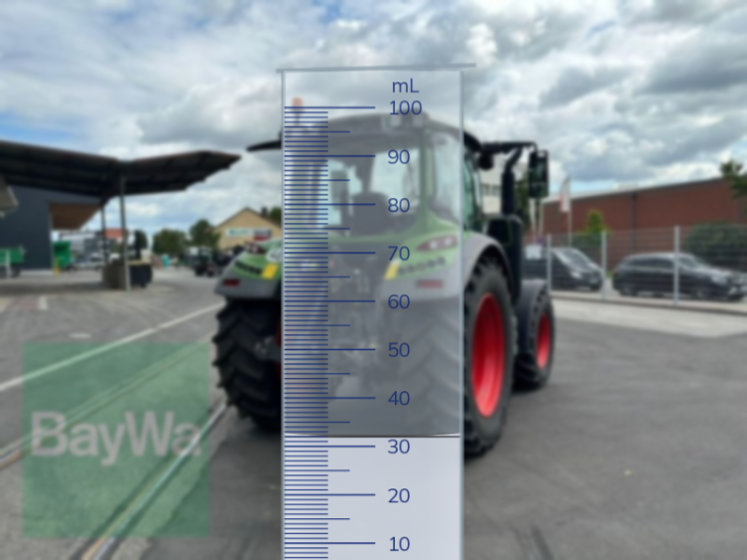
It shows 32 mL
